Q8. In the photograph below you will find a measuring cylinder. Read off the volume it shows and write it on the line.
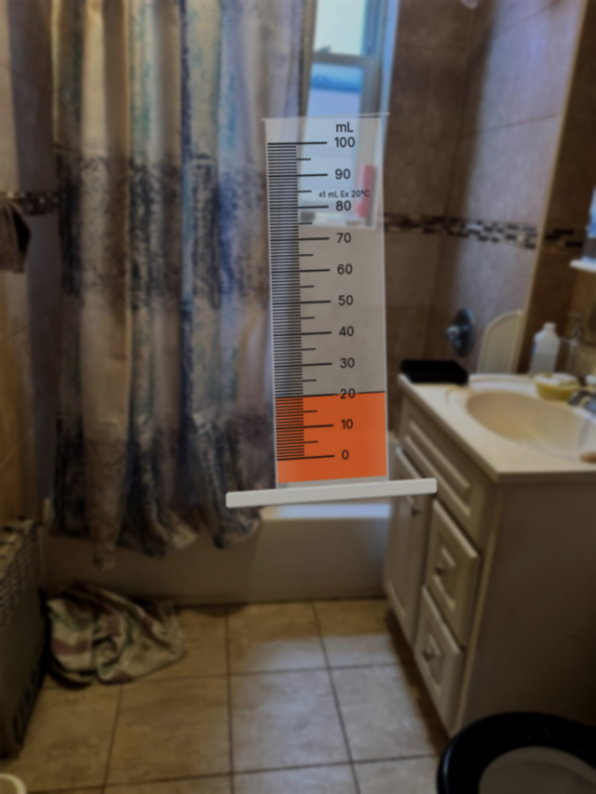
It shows 20 mL
